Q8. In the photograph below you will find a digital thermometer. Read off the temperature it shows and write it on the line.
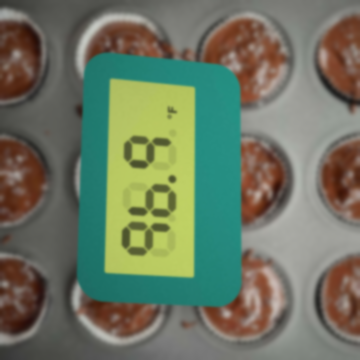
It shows 96.9 °F
